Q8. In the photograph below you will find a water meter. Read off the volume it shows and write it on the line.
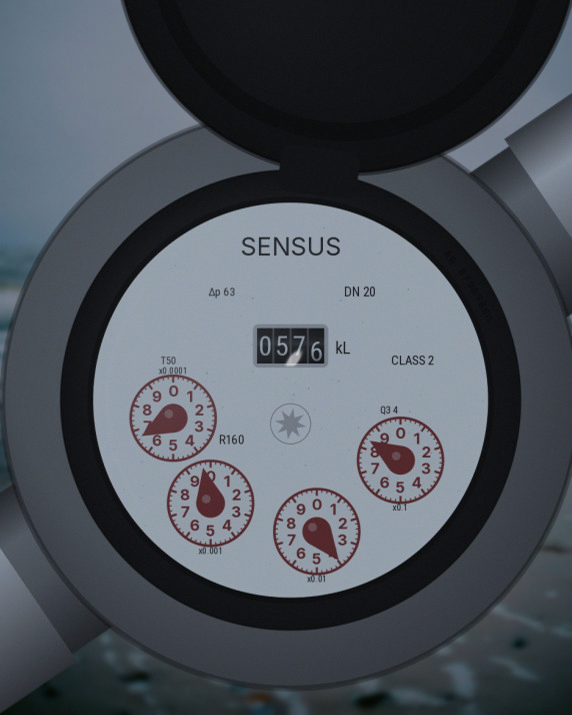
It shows 575.8396 kL
